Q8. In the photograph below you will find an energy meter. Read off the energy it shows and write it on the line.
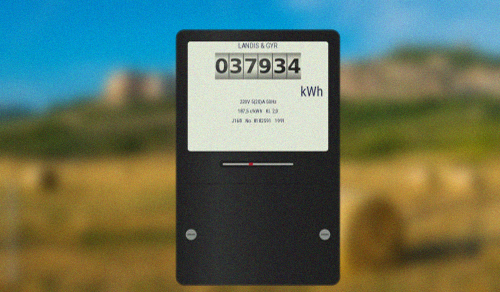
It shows 37934 kWh
